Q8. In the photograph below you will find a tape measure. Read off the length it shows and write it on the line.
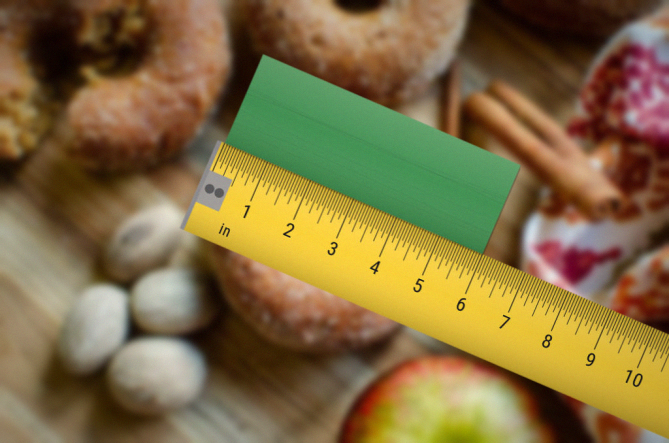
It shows 6 in
